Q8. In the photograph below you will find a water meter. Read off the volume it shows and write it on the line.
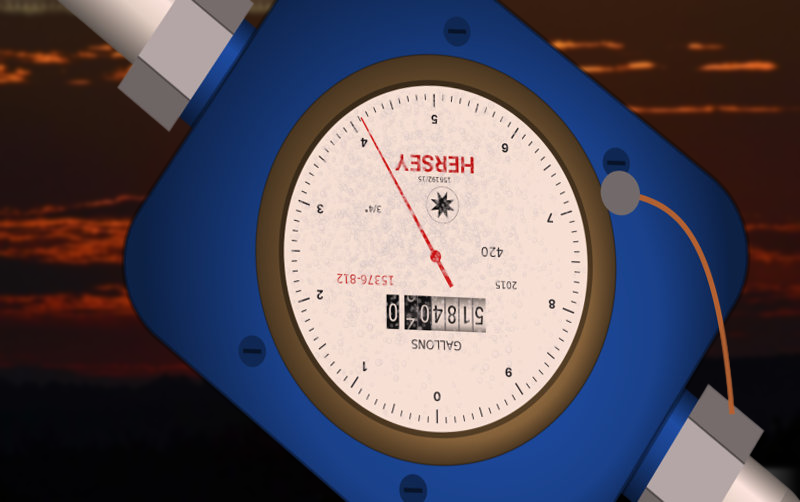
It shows 5184024.1 gal
